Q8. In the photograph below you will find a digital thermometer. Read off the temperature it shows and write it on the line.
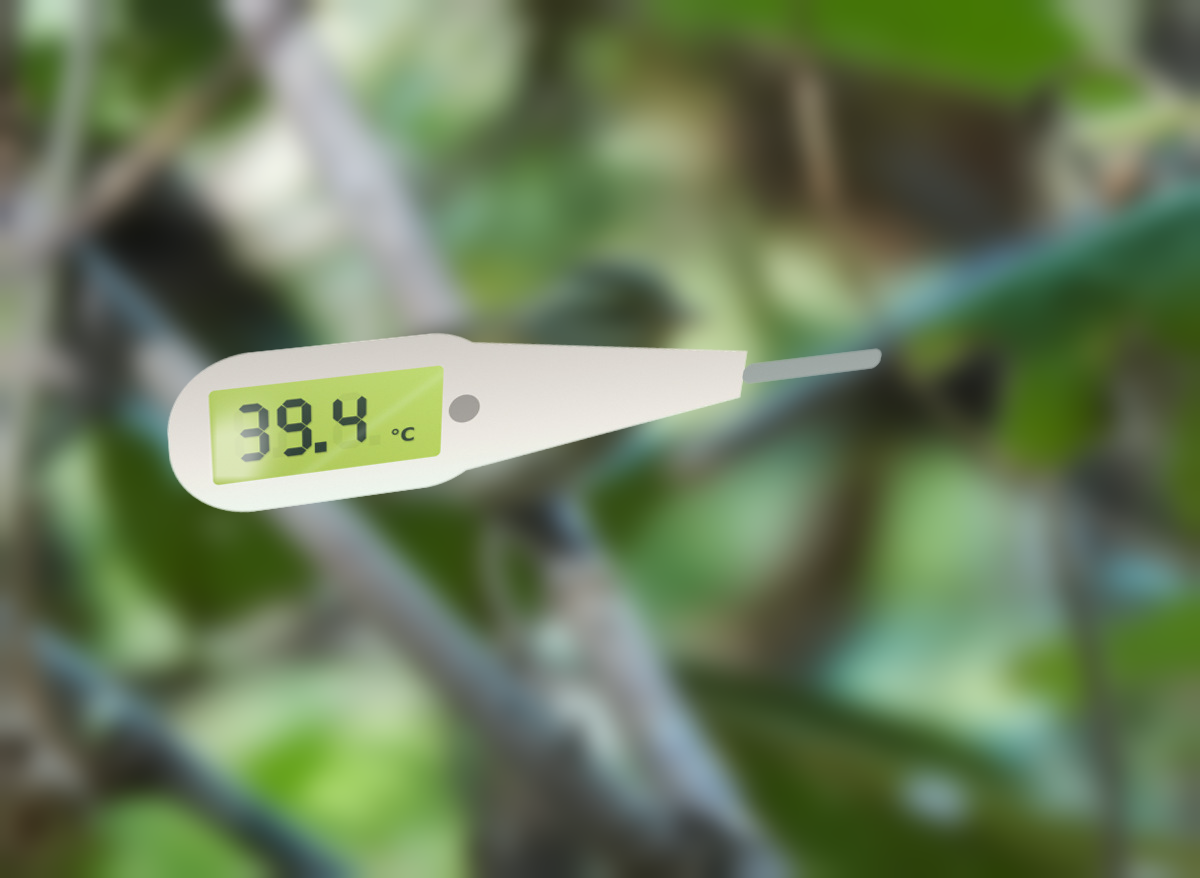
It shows 39.4 °C
